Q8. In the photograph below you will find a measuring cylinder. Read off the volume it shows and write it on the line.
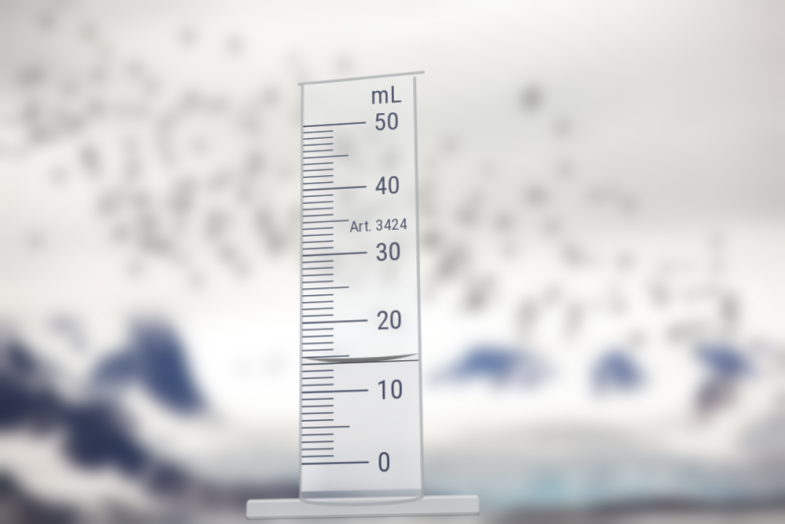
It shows 14 mL
